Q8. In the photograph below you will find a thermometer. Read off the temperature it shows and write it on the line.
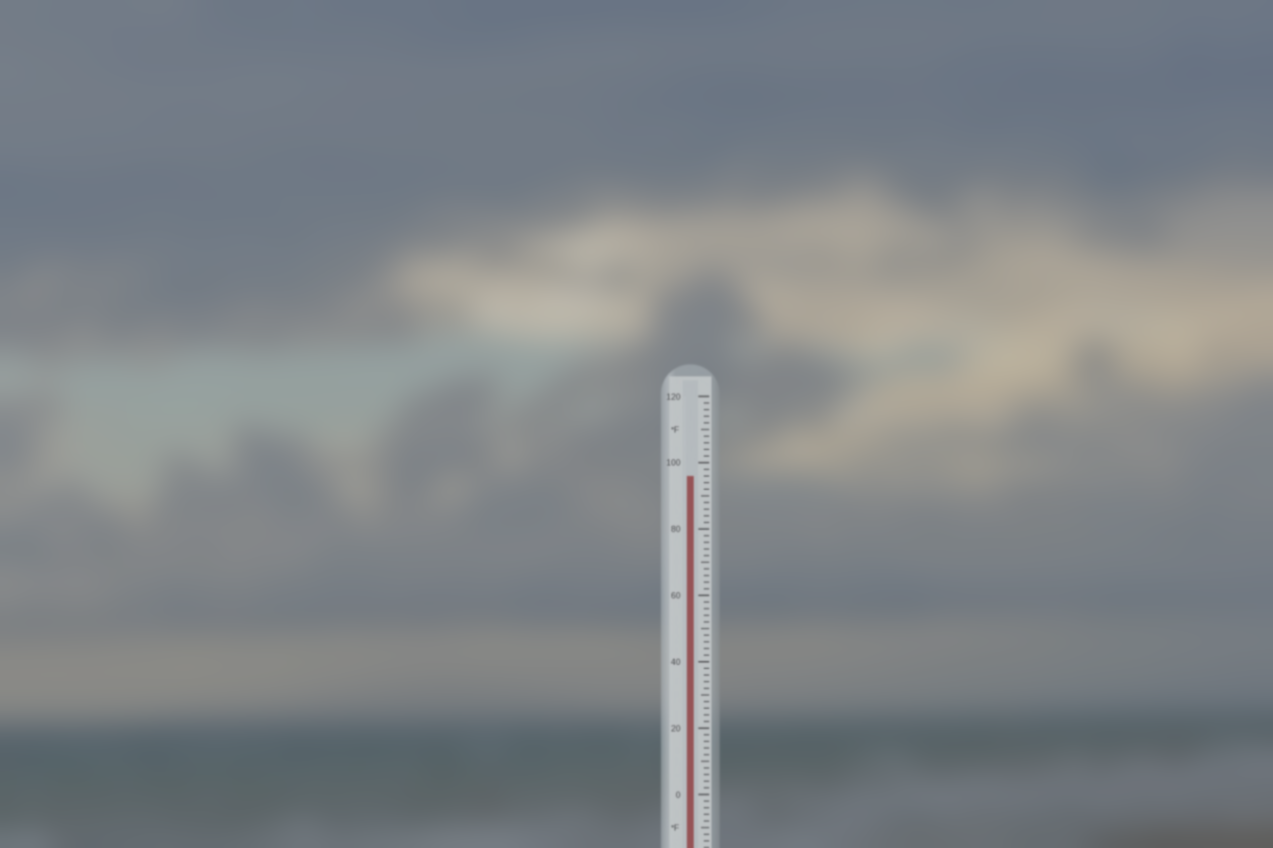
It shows 96 °F
